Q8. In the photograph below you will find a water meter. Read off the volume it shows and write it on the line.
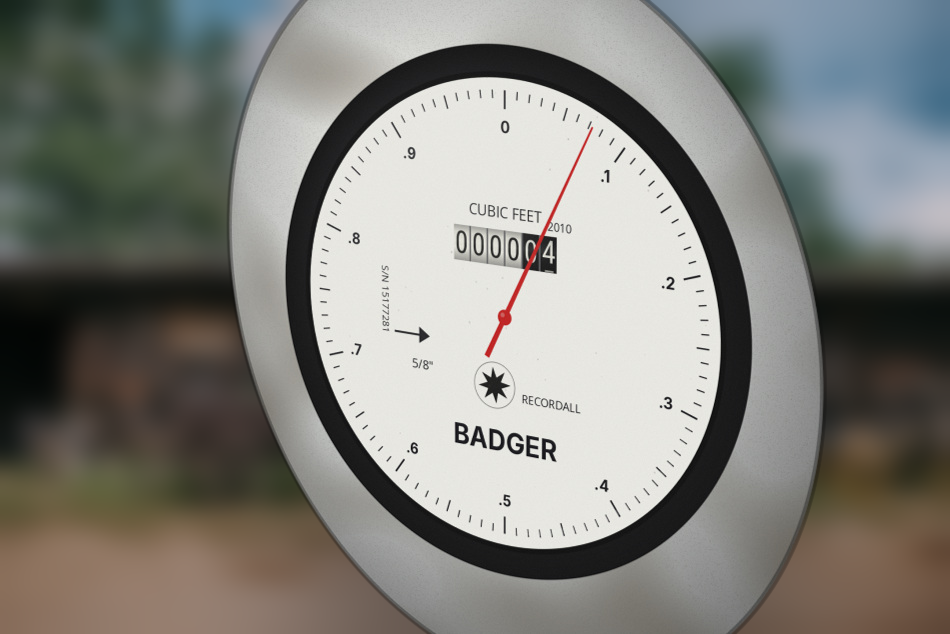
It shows 4.07 ft³
